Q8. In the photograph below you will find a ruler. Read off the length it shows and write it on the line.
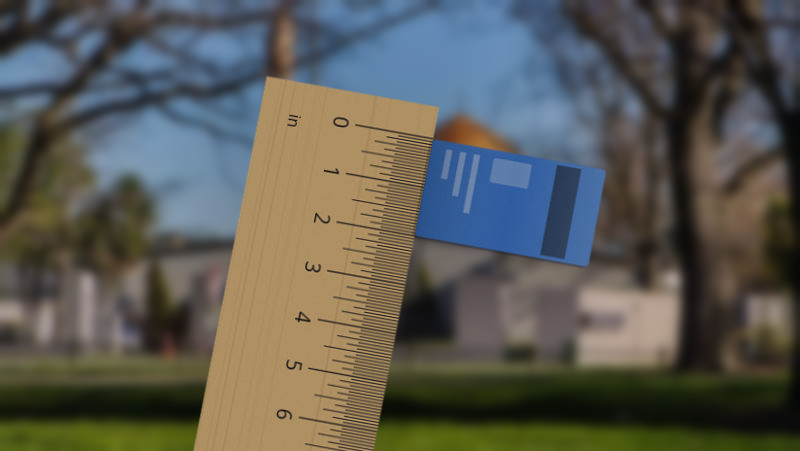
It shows 2 in
